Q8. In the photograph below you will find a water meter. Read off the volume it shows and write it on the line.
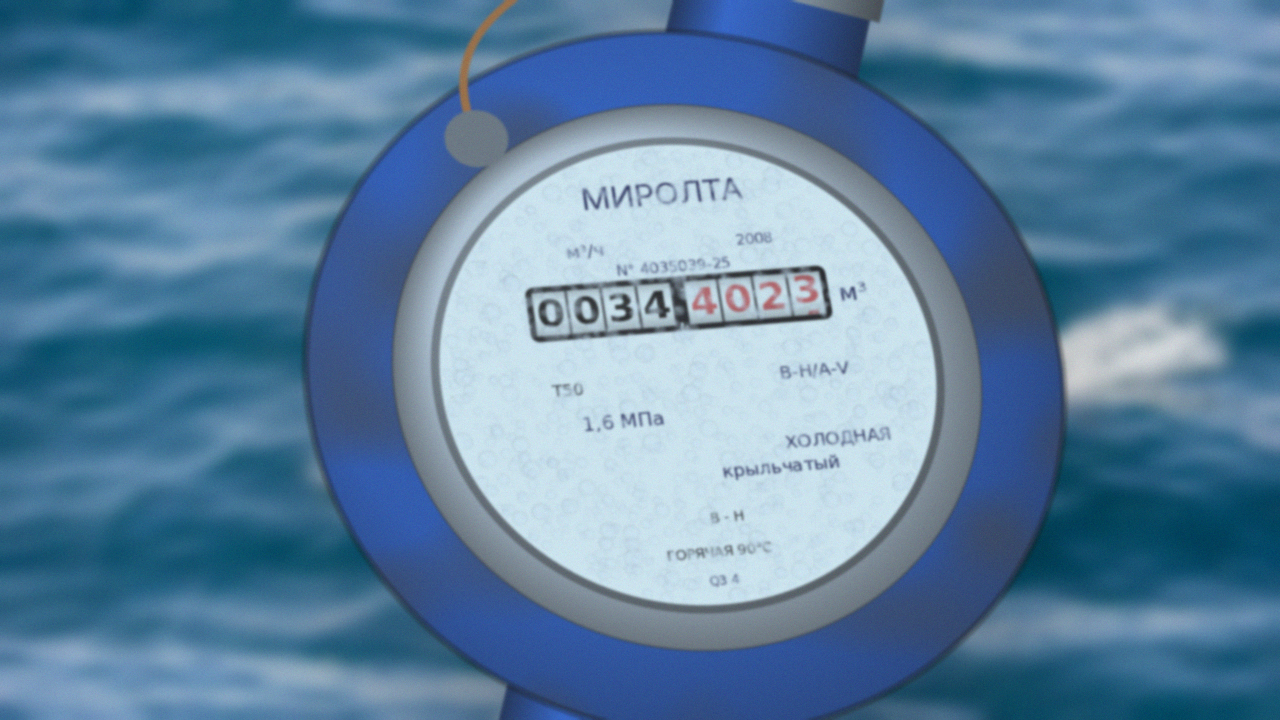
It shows 34.4023 m³
